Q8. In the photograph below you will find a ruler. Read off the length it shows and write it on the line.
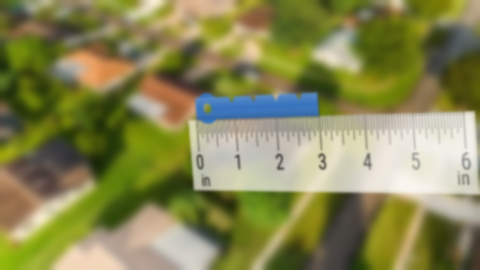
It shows 3 in
